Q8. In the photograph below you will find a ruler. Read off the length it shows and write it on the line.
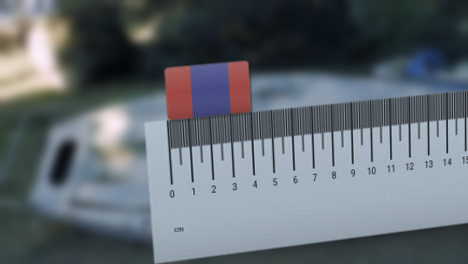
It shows 4 cm
